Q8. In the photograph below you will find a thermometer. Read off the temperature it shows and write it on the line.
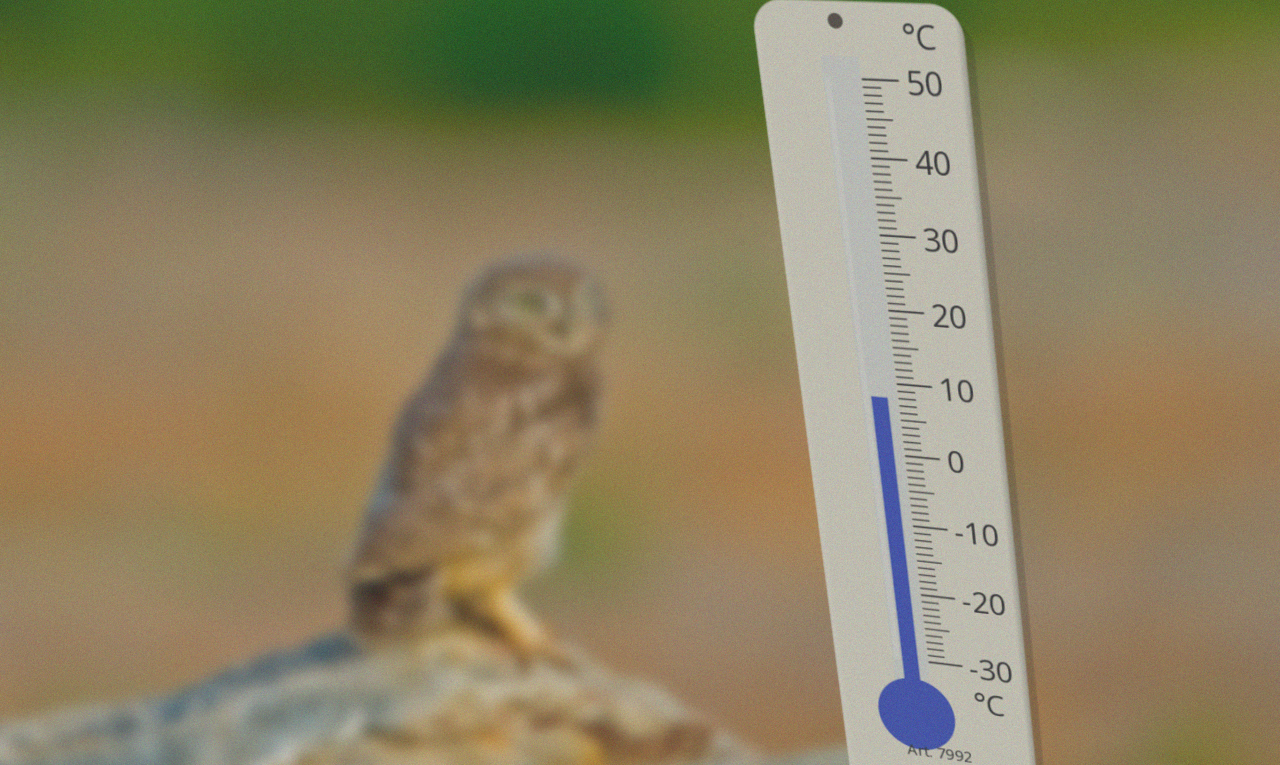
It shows 8 °C
